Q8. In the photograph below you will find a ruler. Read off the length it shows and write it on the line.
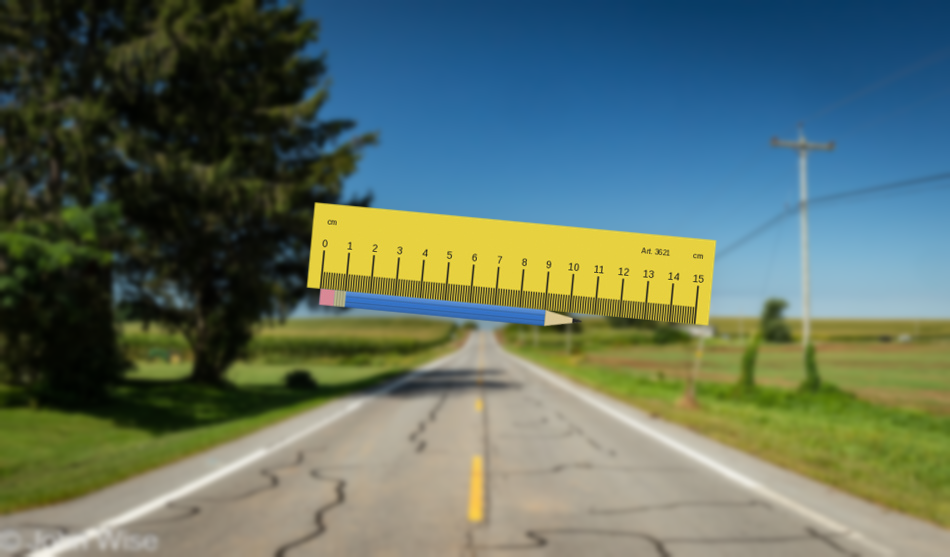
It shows 10.5 cm
